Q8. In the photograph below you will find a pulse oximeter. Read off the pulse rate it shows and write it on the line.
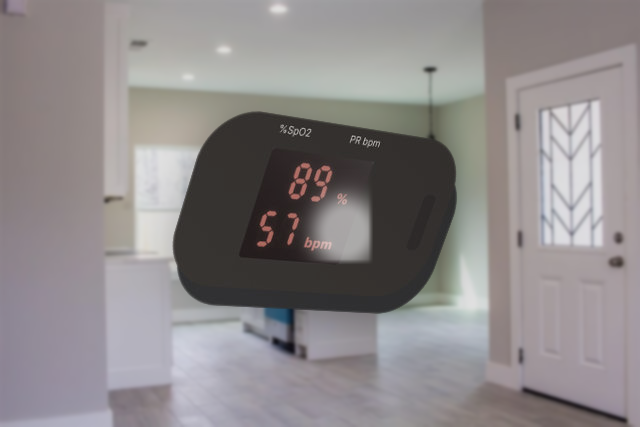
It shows 57 bpm
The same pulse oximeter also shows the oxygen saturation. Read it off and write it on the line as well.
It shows 89 %
